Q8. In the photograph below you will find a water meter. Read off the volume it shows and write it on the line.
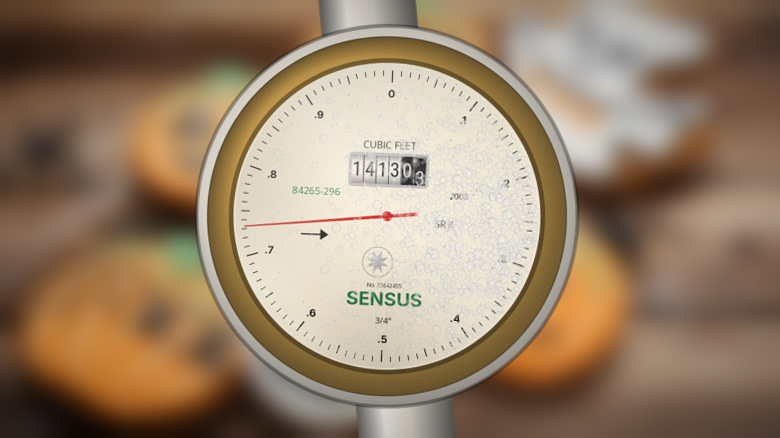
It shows 141302.73 ft³
